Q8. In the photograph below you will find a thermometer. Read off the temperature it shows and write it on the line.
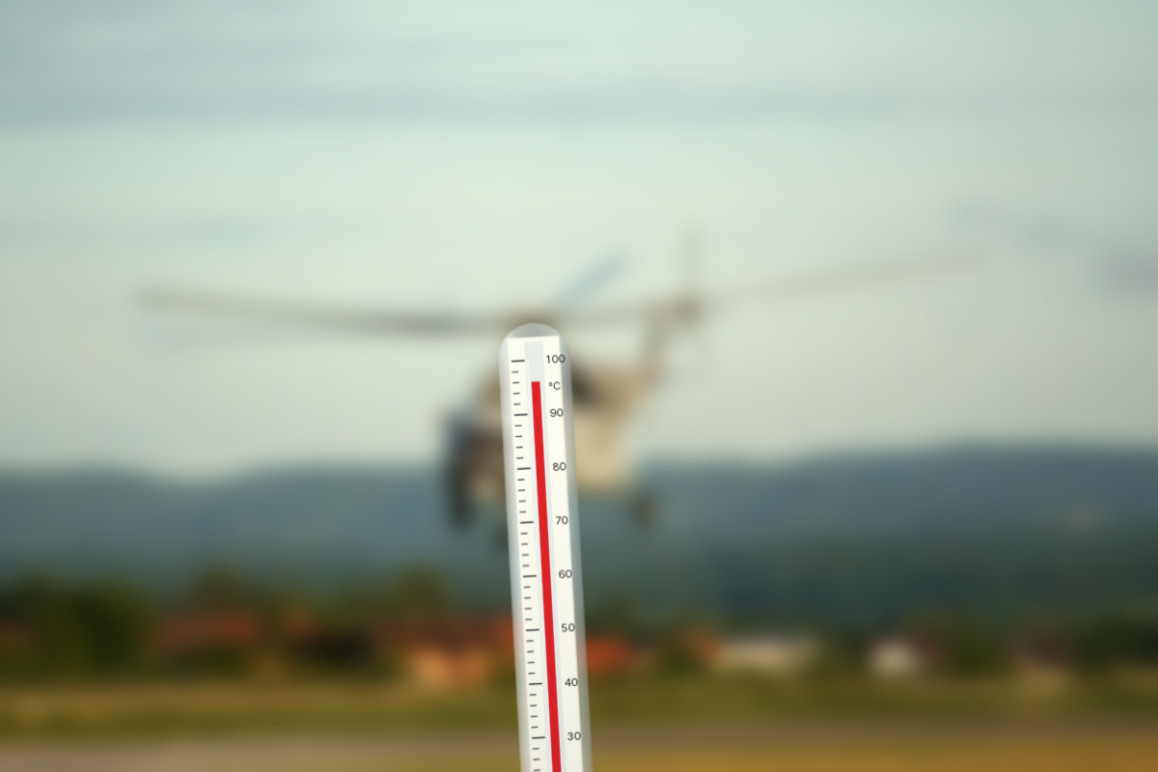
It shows 96 °C
